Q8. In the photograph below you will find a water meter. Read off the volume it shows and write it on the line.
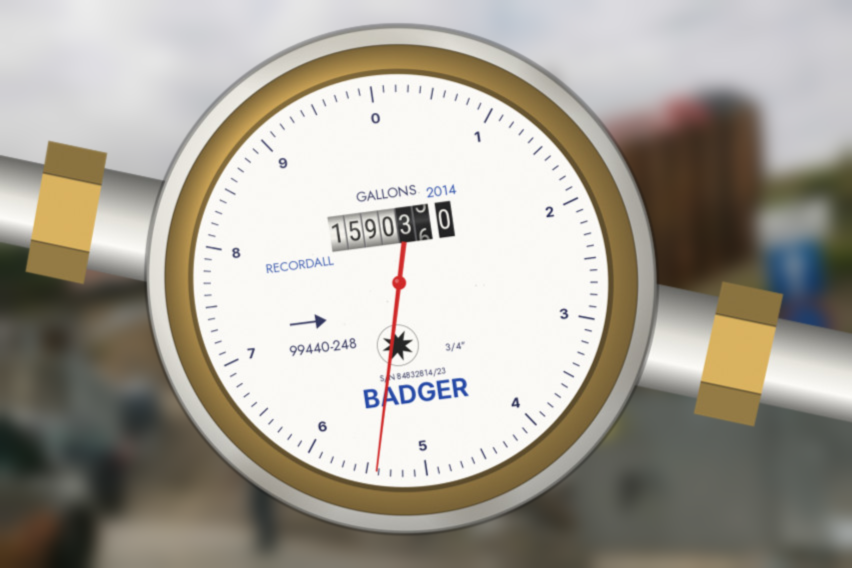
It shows 1590355.4 gal
